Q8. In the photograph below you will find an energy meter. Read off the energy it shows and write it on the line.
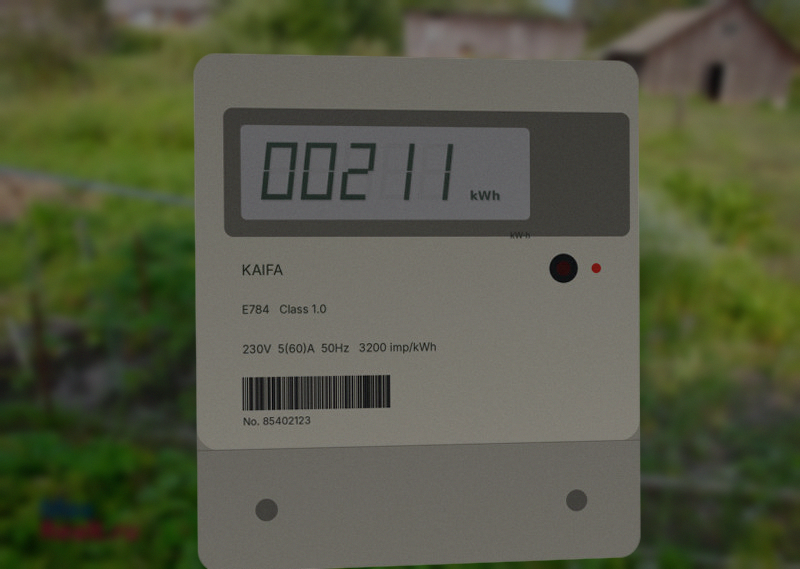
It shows 211 kWh
